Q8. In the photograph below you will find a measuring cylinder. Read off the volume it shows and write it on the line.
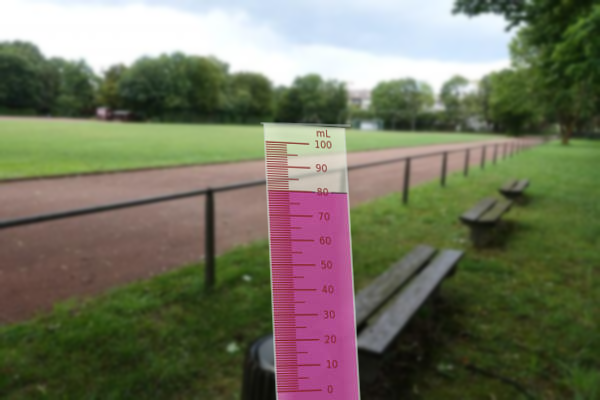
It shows 80 mL
